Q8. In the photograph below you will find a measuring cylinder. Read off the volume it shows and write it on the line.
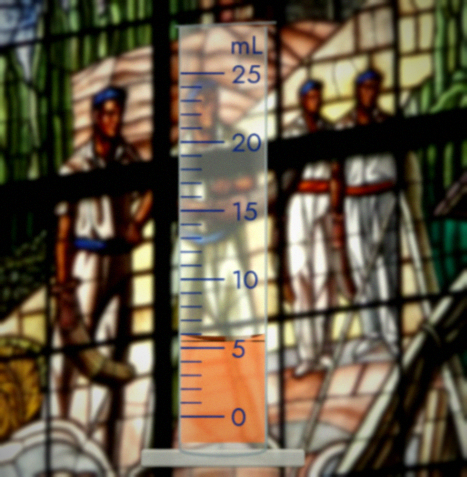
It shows 5.5 mL
